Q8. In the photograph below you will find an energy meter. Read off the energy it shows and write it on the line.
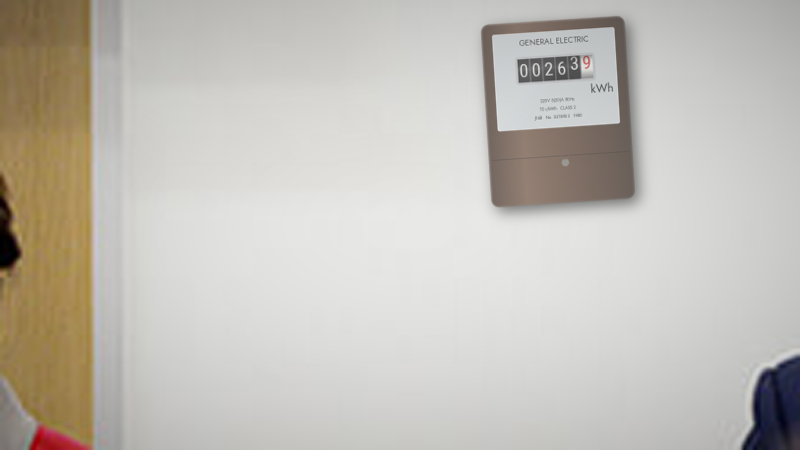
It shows 263.9 kWh
